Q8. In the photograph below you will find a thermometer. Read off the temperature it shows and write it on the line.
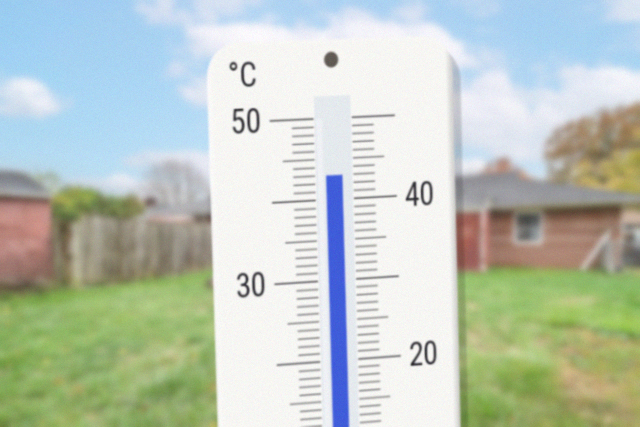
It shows 43 °C
